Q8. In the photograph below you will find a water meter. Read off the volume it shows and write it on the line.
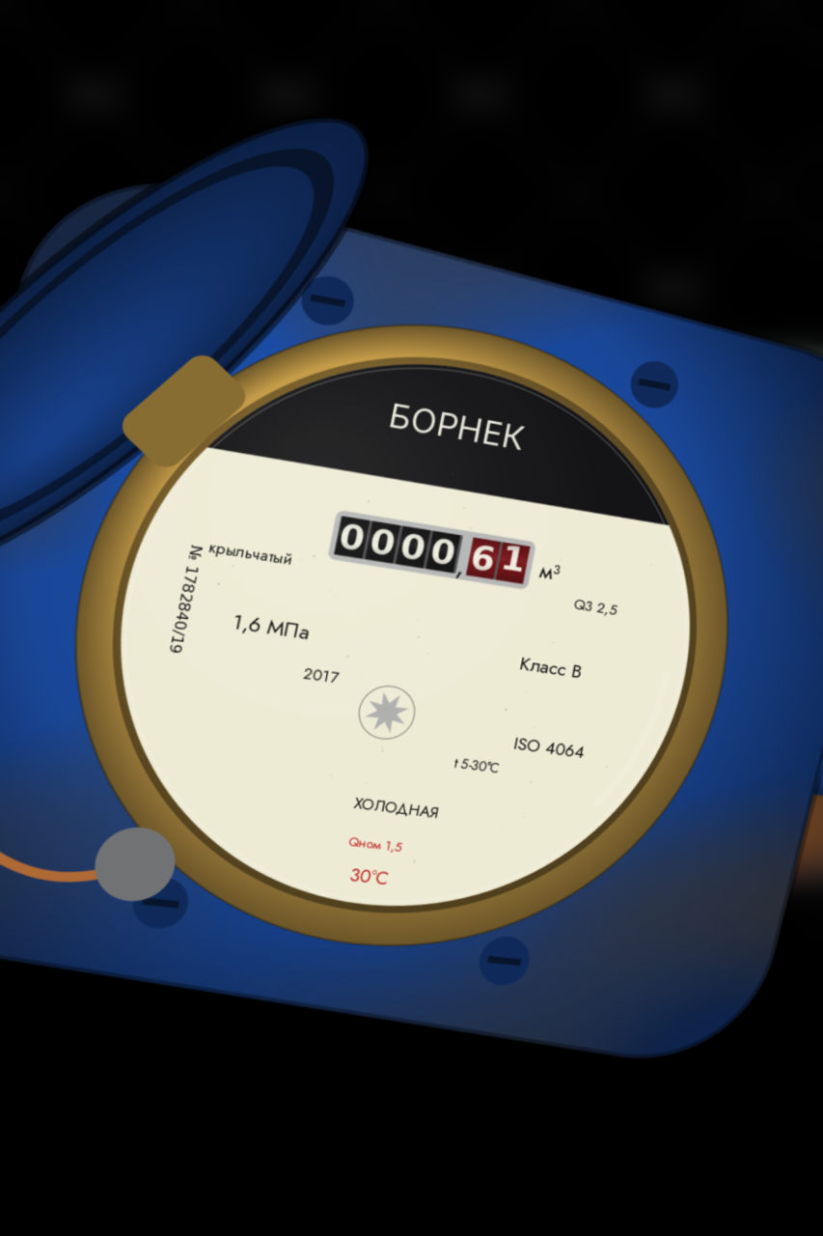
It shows 0.61 m³
